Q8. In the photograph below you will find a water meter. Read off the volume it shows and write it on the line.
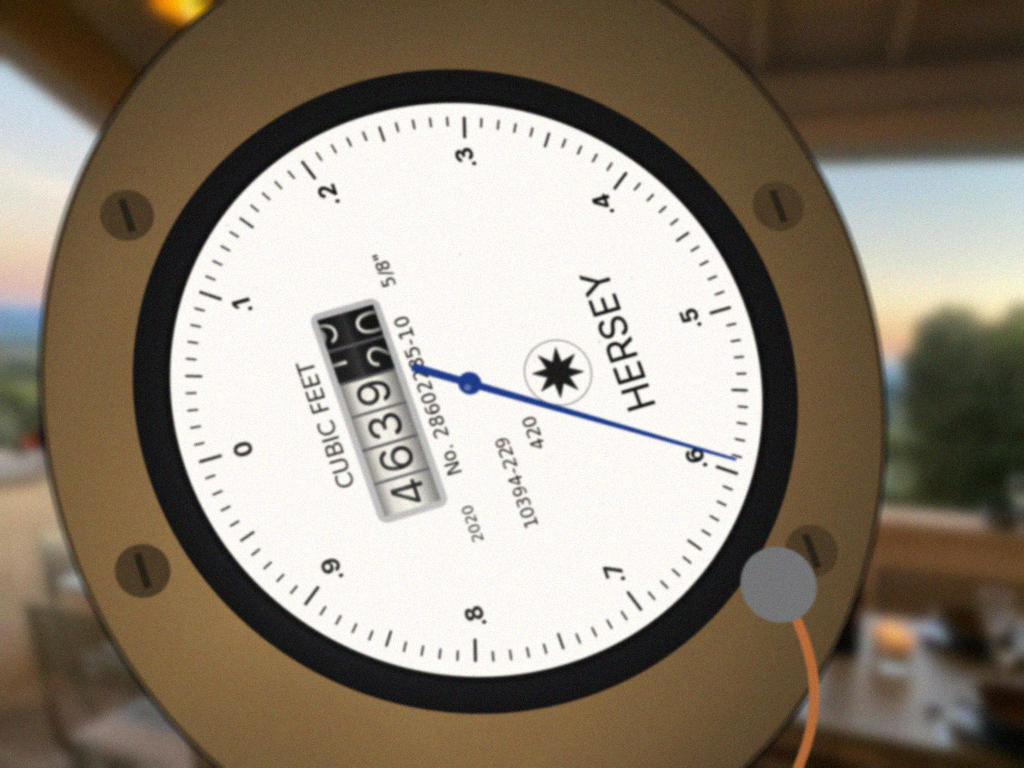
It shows 463919.59 ft³
